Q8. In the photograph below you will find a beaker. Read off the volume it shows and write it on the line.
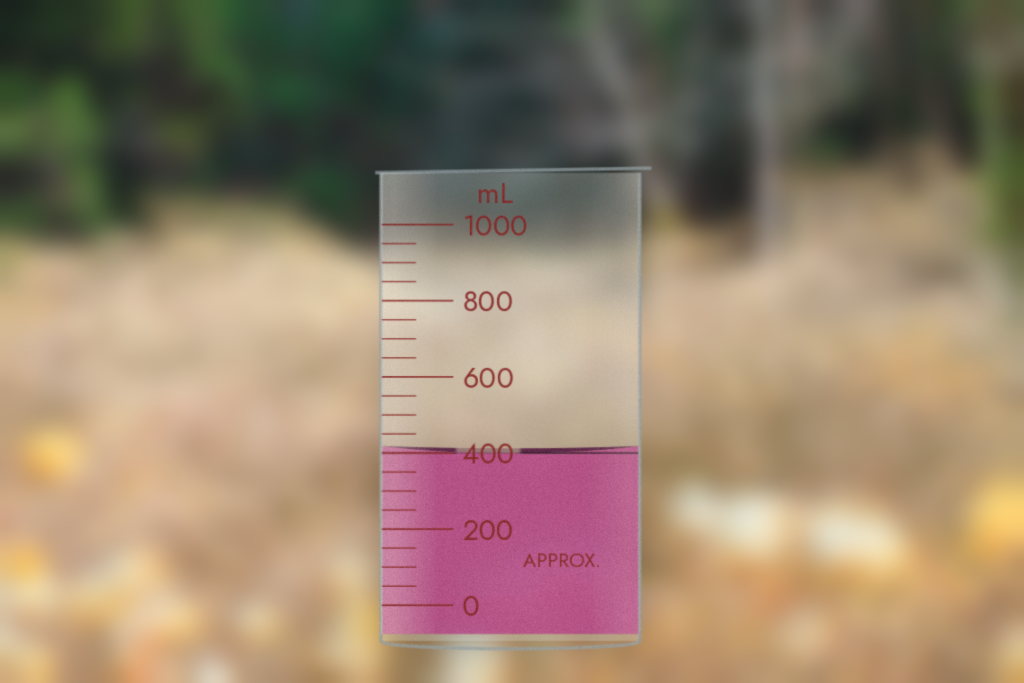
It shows 400 mL
